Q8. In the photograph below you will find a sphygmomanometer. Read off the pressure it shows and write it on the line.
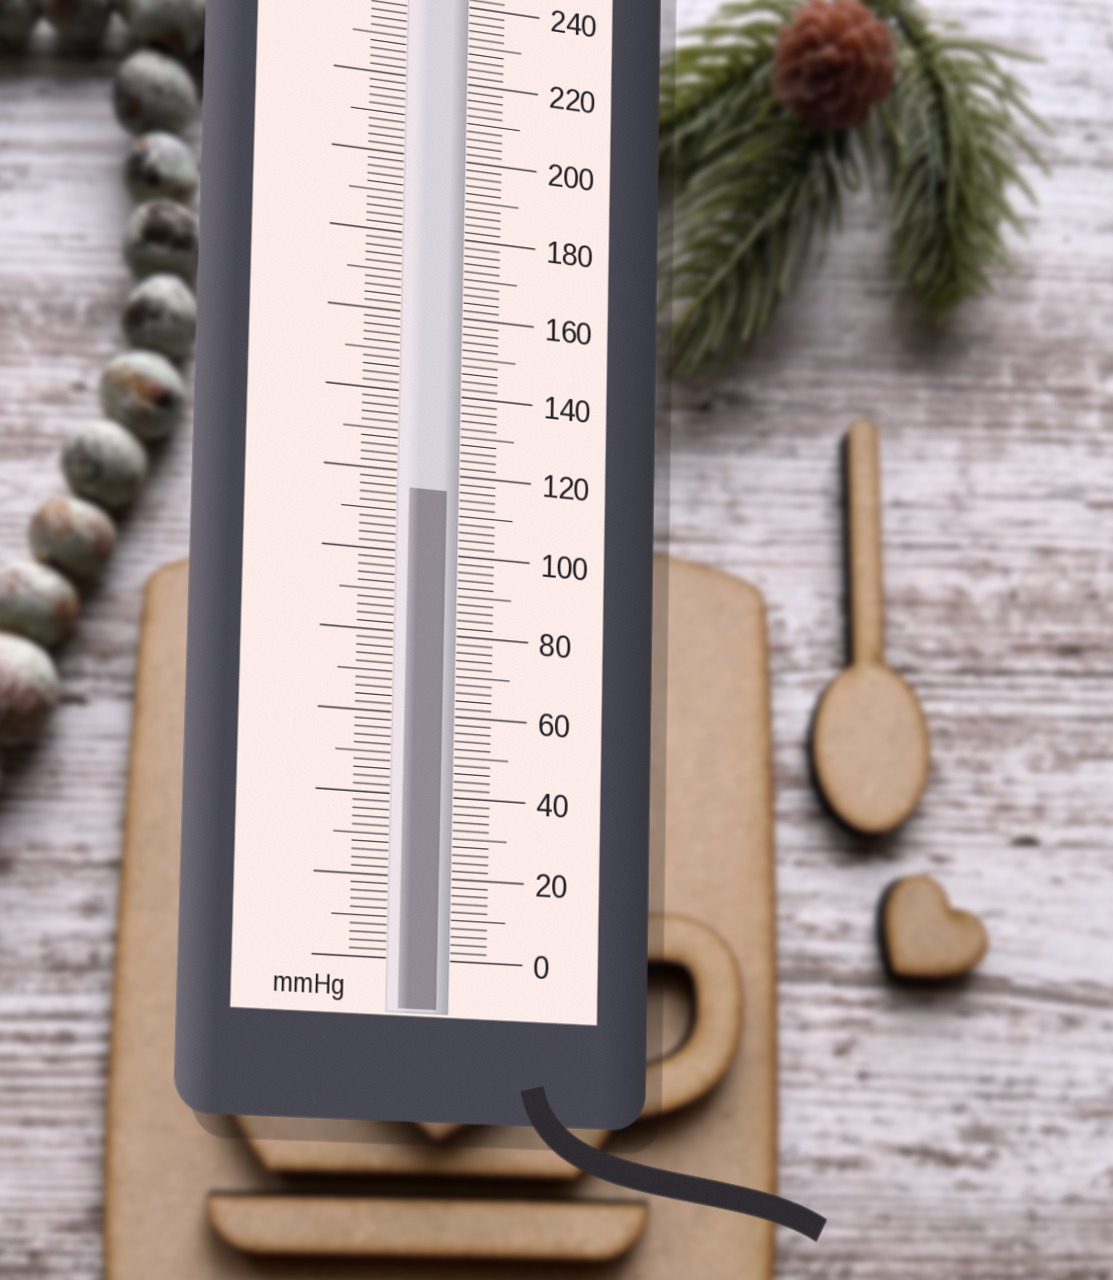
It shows 116 mmHg
